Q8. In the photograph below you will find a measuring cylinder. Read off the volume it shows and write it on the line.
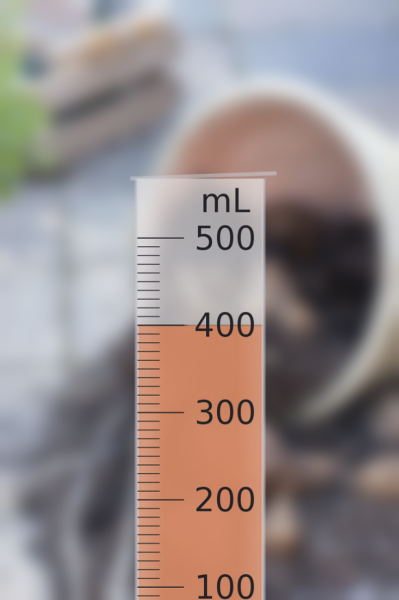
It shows 400 mL
